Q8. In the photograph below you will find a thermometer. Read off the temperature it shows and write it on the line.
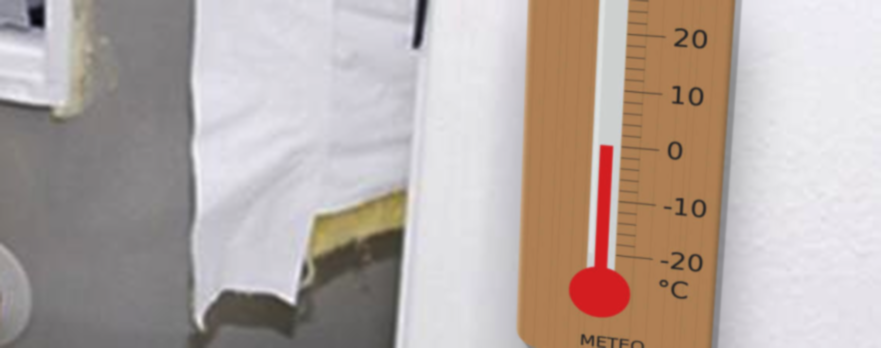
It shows 0 °C
